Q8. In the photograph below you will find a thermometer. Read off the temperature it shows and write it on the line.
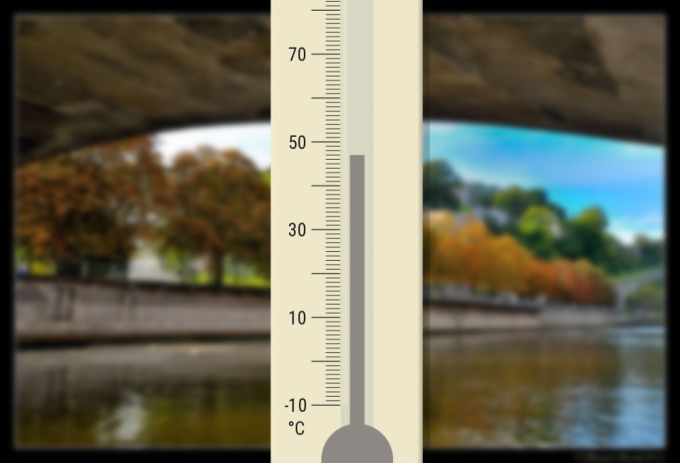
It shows 47 °C
